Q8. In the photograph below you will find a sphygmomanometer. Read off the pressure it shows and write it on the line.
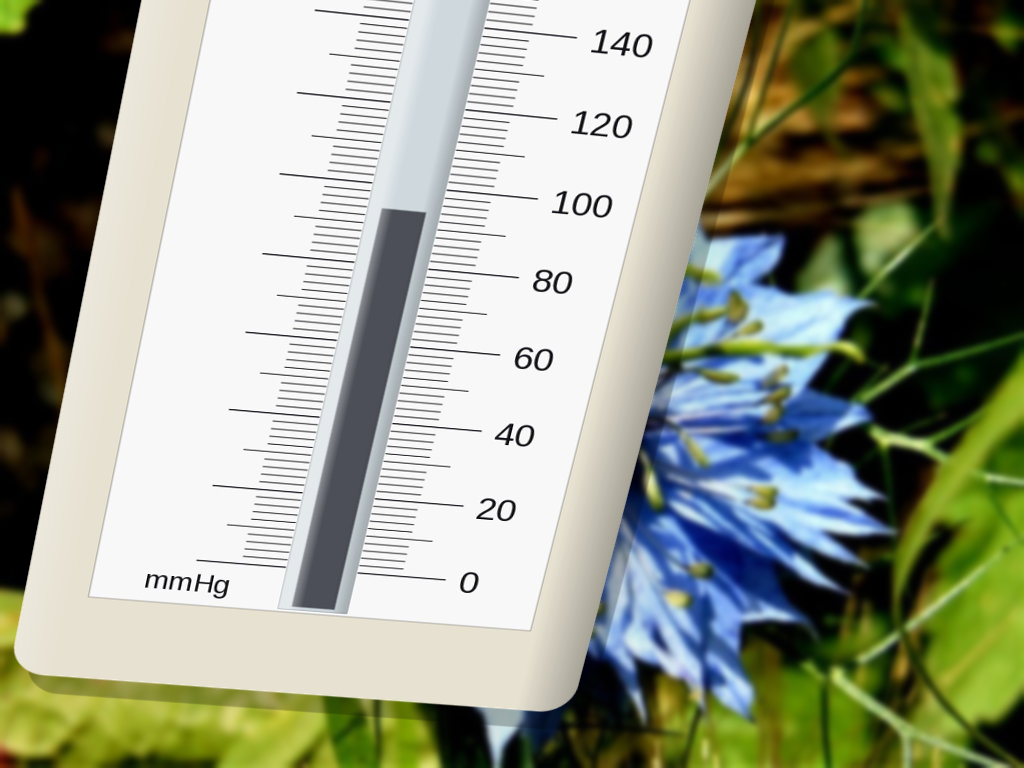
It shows 94 mmHg
